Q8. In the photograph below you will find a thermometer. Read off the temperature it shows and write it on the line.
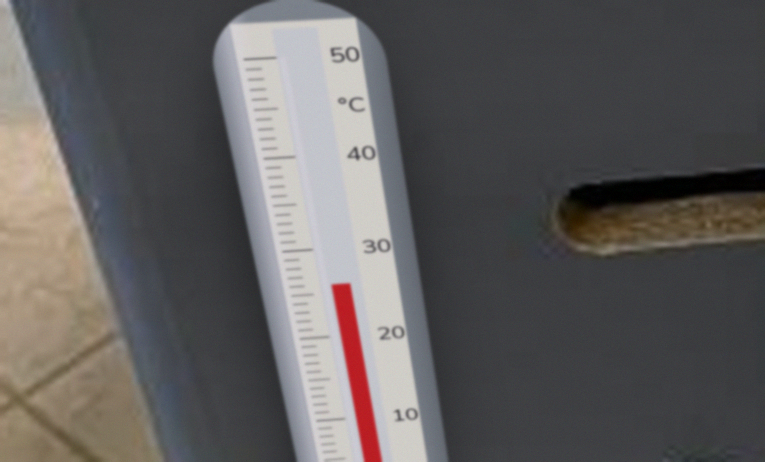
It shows 26 °C
